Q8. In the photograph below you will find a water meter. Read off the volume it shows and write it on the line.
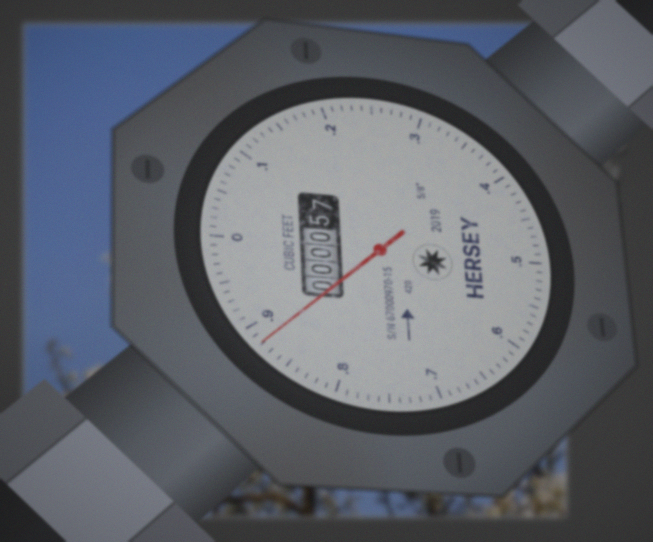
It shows 56.88 ft³
